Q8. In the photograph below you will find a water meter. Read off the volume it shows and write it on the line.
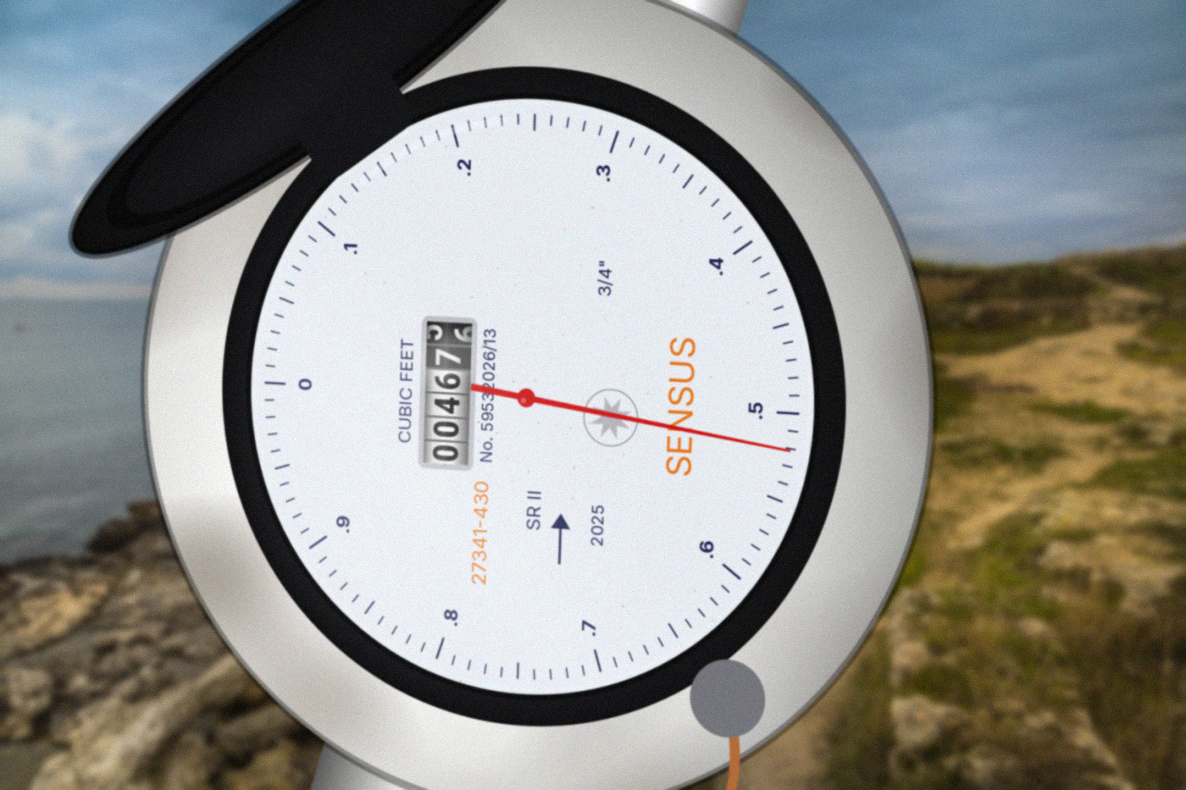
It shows 4675.52 ft³
